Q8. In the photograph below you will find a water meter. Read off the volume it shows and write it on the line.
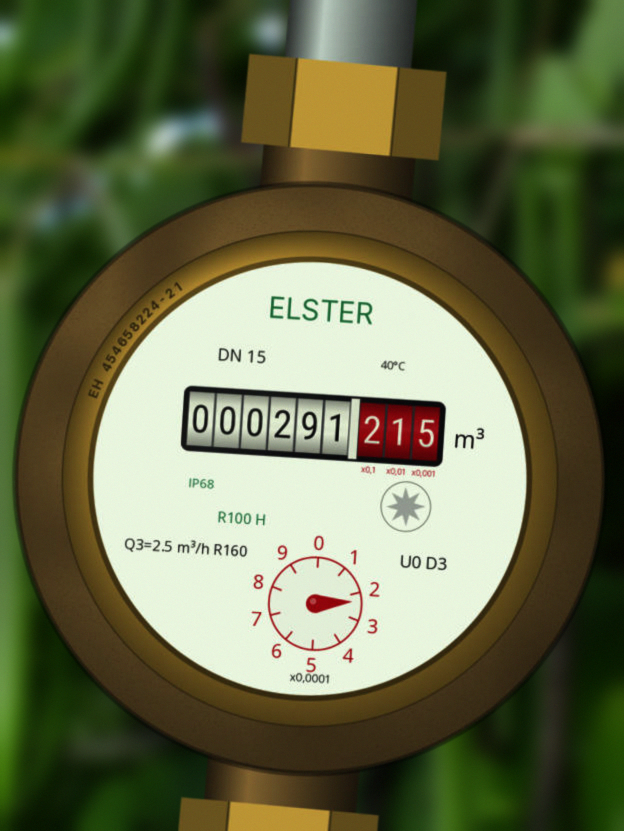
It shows 291.2152 m³
